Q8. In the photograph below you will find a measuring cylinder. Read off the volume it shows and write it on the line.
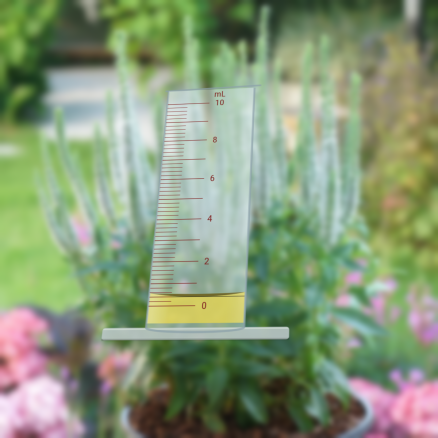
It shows 0.4 mL
